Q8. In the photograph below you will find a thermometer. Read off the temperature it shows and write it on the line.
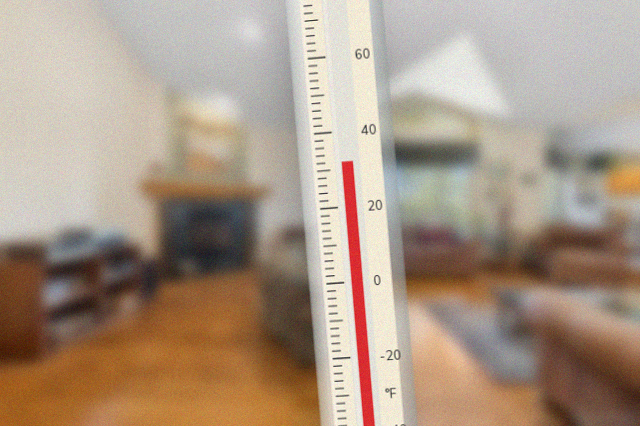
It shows 32 °F
